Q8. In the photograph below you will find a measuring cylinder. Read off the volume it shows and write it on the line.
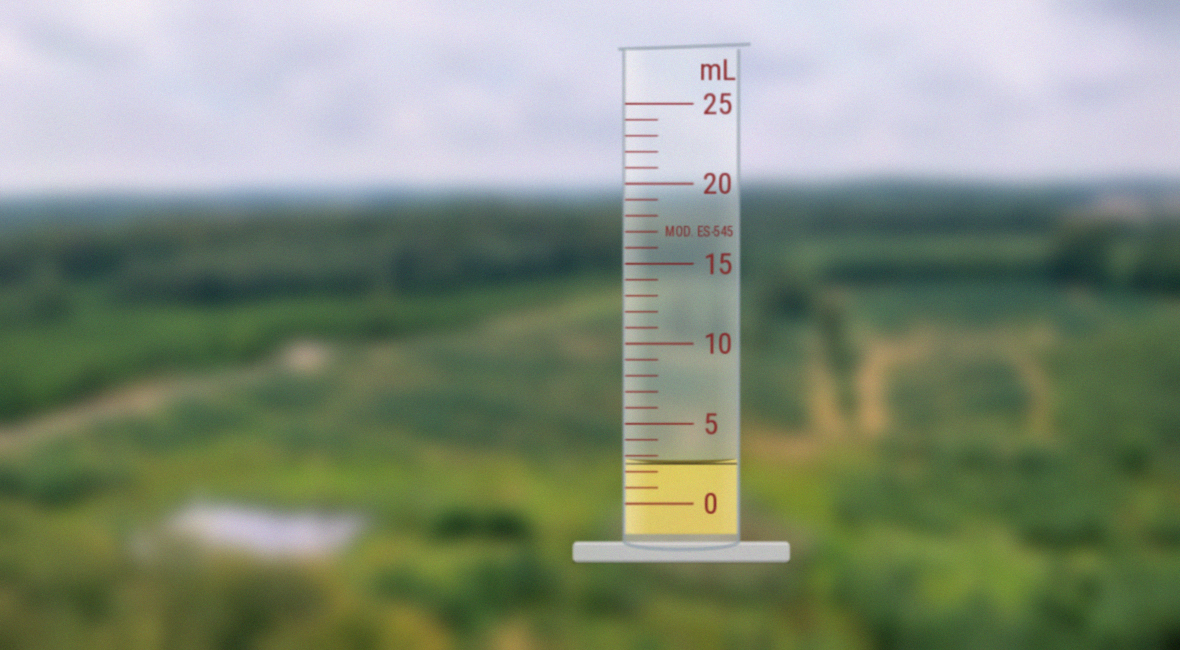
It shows 2.5 mL
